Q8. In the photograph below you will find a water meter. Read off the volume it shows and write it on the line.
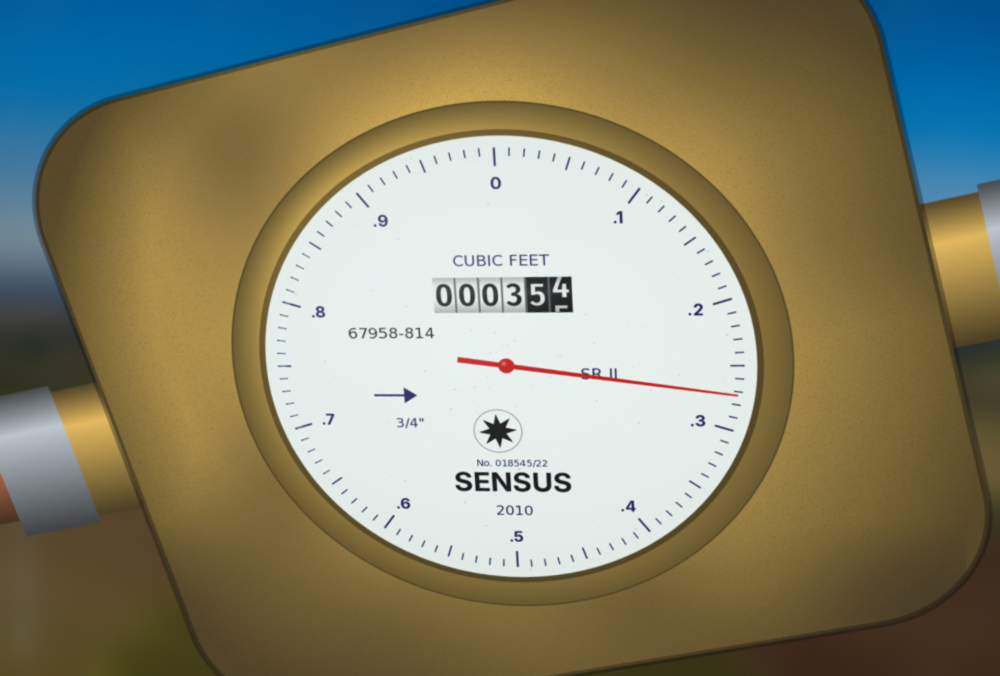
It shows 354.27 ft³
